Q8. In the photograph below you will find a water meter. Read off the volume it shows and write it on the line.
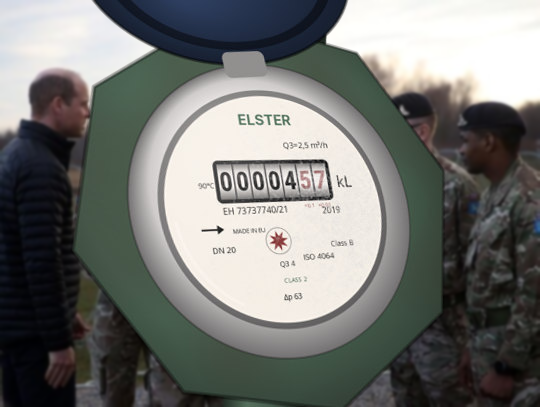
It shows 4.57 kL
